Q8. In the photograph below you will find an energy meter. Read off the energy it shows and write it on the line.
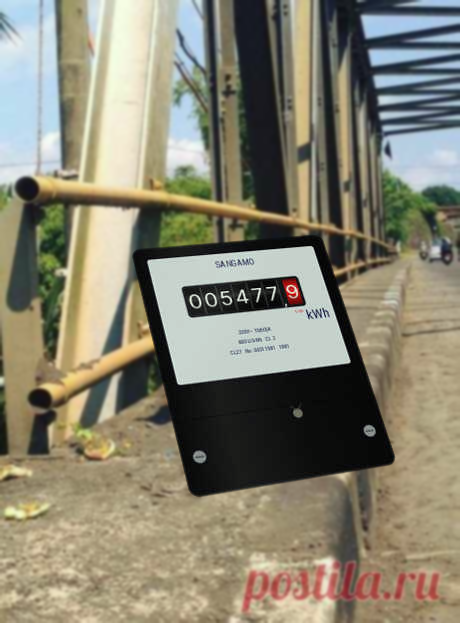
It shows 5477.9 kWh
